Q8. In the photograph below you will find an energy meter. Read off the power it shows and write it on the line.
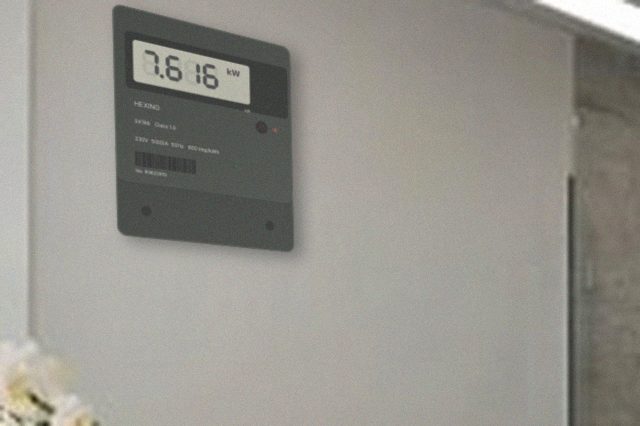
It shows 7.616 kW
